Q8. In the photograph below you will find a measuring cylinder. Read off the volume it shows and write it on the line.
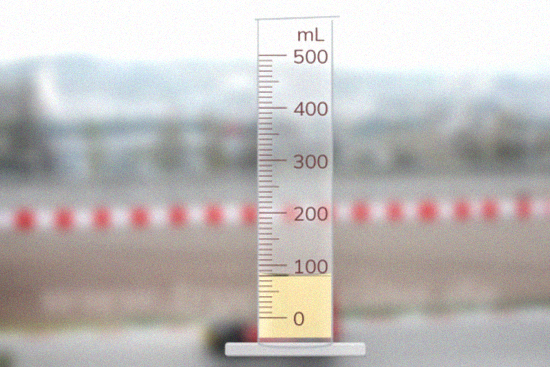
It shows 80 mL
